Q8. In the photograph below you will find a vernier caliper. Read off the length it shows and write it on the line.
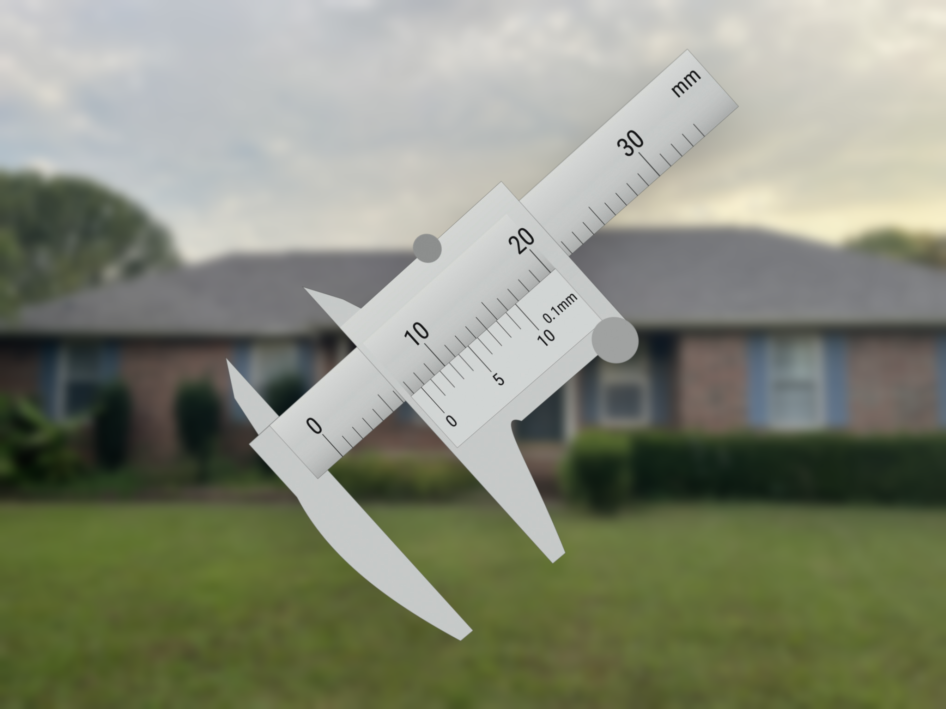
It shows 7.7 mm
